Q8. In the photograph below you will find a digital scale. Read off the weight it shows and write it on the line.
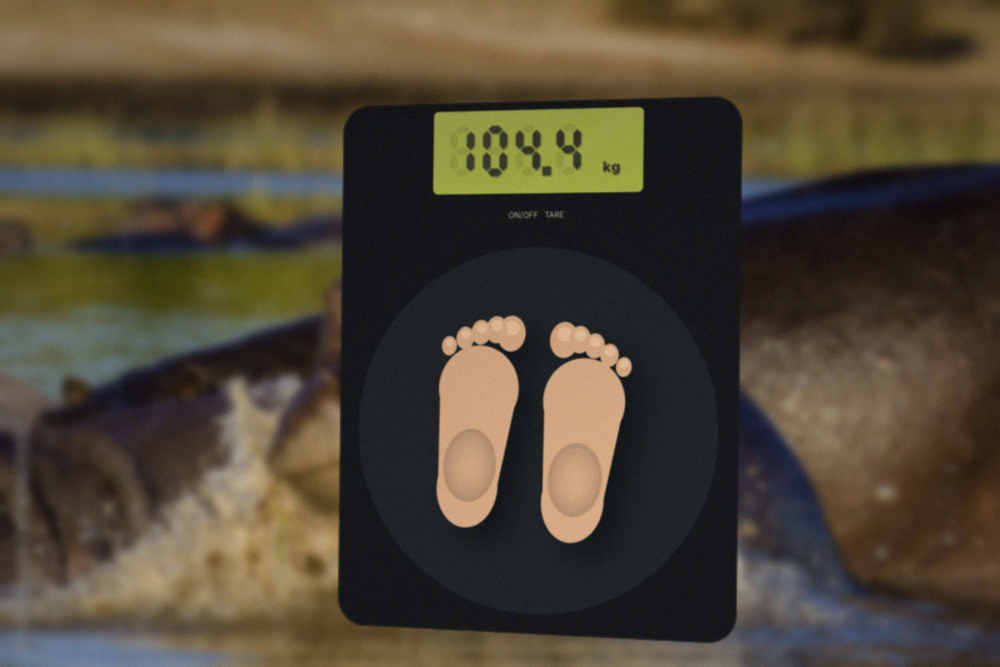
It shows 104.4 kg
